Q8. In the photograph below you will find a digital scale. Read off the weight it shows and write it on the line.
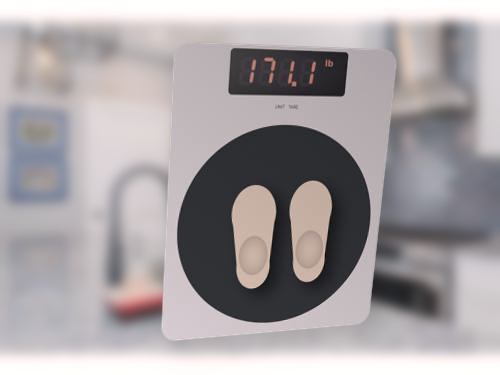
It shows 171.1 lb
